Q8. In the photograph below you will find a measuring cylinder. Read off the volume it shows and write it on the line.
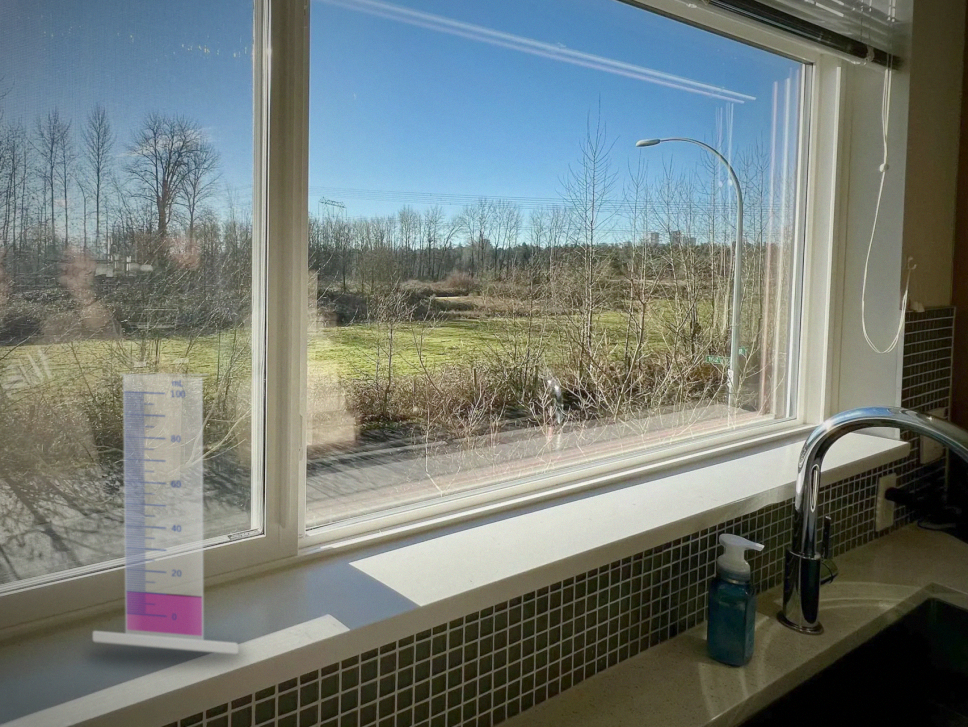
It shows 10 mL
